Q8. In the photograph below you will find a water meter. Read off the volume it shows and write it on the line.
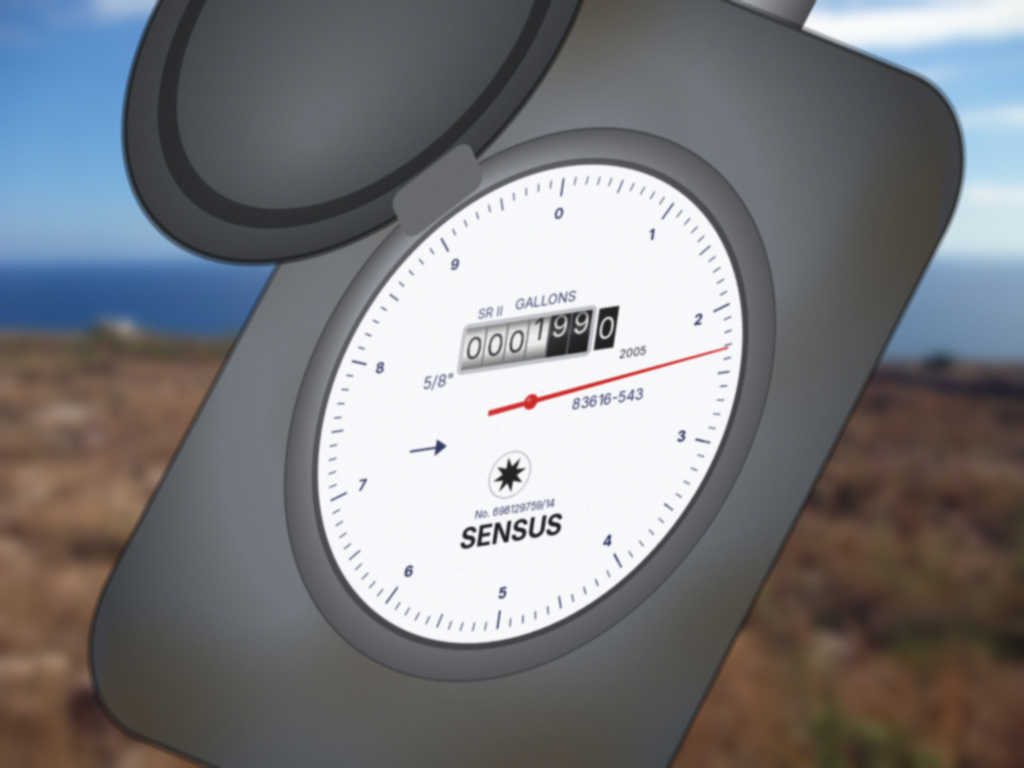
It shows 1992.3 gal
